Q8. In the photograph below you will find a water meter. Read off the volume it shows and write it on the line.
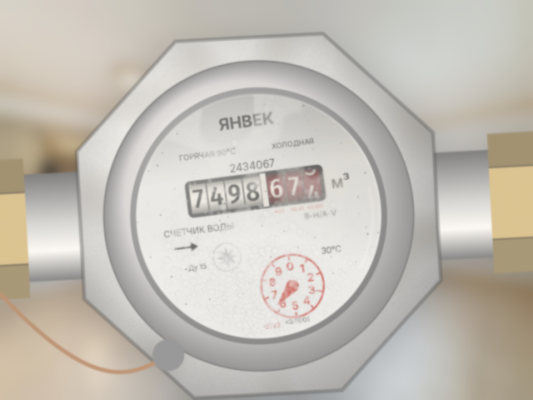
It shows 7498.6736 m³
